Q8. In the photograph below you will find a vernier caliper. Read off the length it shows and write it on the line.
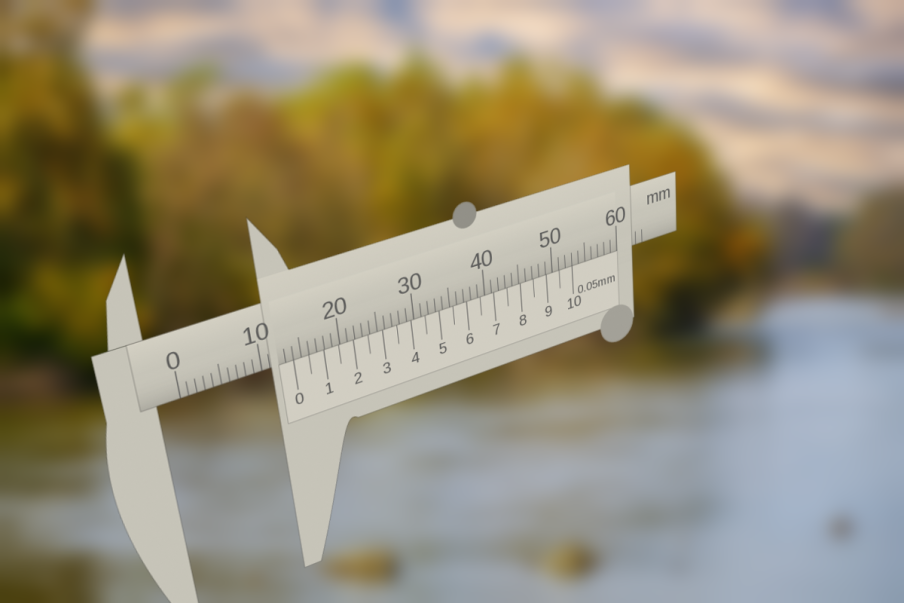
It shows 14.0 mm
